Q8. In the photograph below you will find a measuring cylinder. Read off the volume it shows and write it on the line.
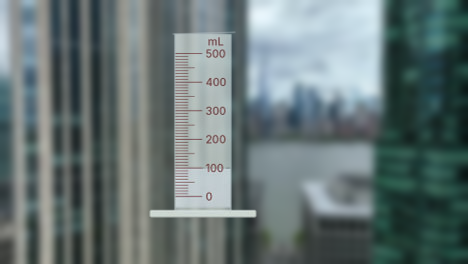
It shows 100 mL
